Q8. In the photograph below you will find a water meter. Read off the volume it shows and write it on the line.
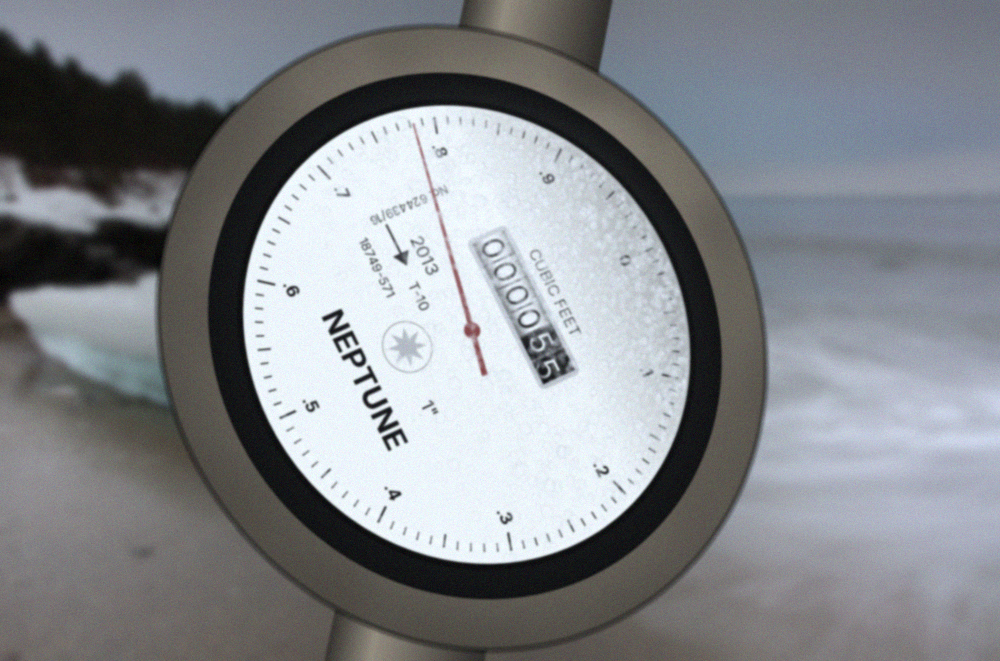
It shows 54.78 ft³
